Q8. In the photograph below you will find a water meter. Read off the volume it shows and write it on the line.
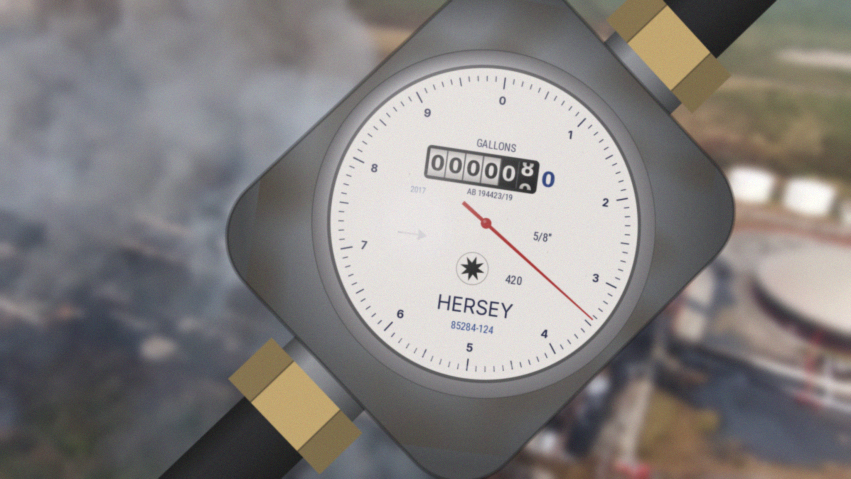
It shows 83.4 gal
